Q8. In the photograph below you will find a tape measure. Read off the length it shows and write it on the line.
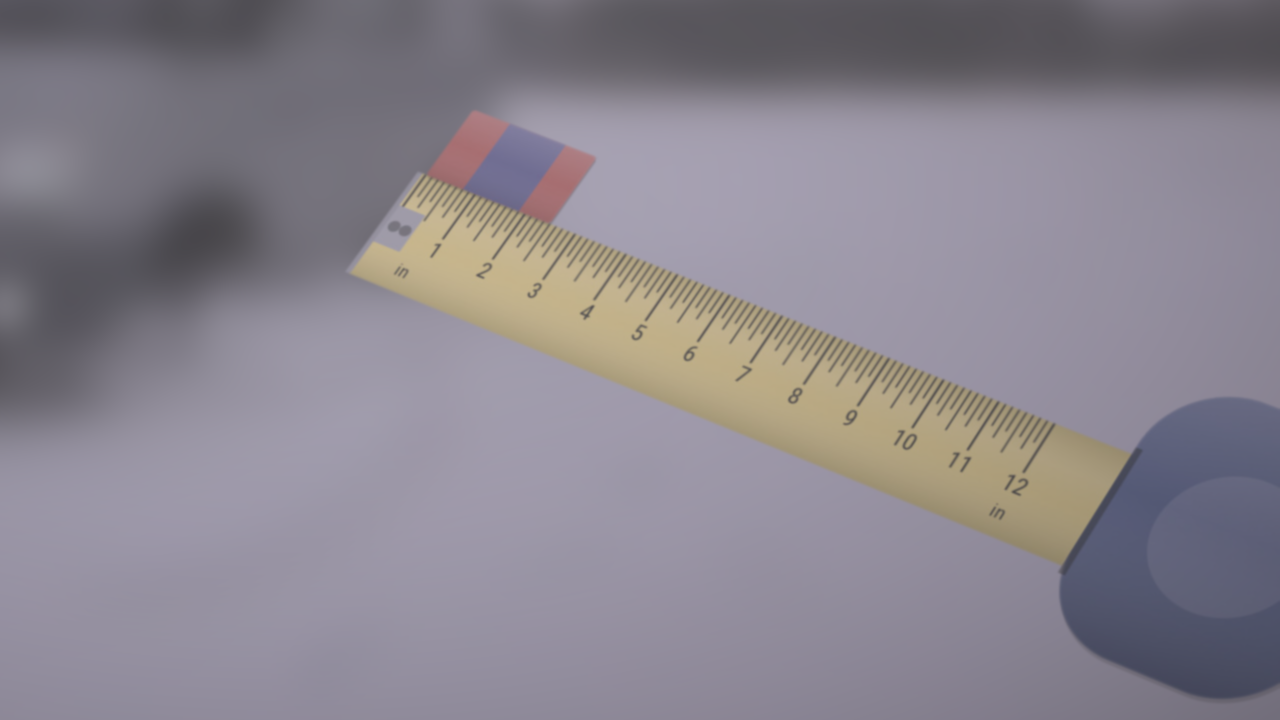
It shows 2.5 in
